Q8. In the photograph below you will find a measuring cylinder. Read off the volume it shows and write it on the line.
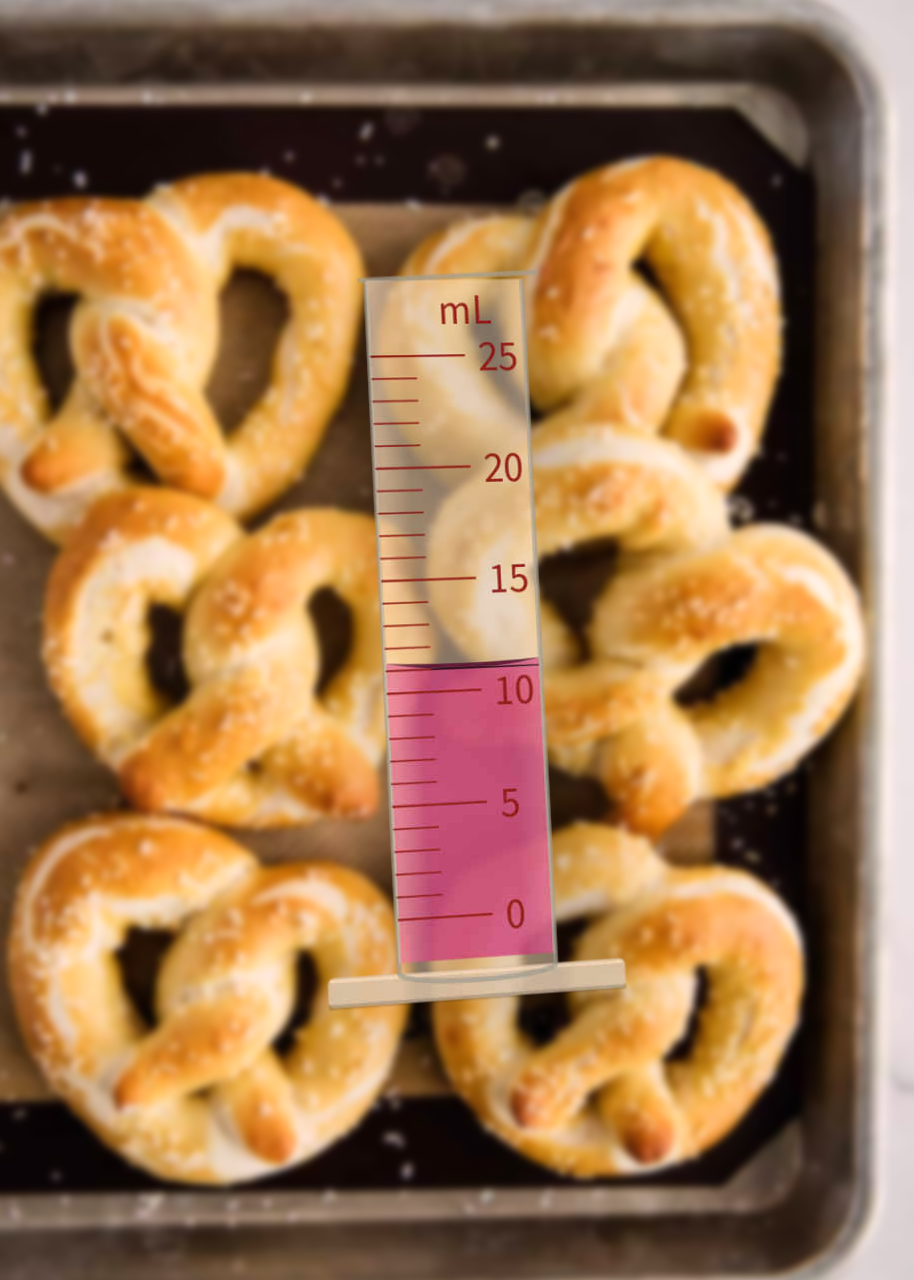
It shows 11 mL
